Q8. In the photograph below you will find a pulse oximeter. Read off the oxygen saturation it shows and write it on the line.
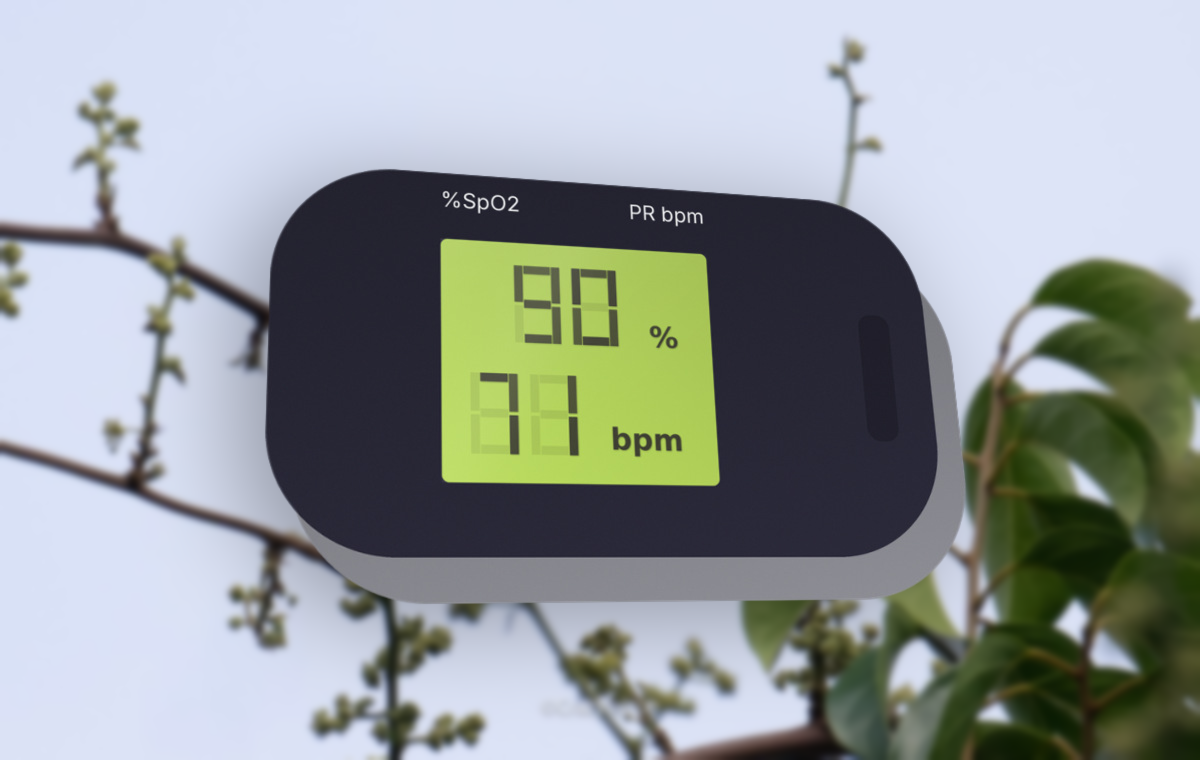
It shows 90 %
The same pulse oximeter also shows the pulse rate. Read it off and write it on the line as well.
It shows 71 bpm
